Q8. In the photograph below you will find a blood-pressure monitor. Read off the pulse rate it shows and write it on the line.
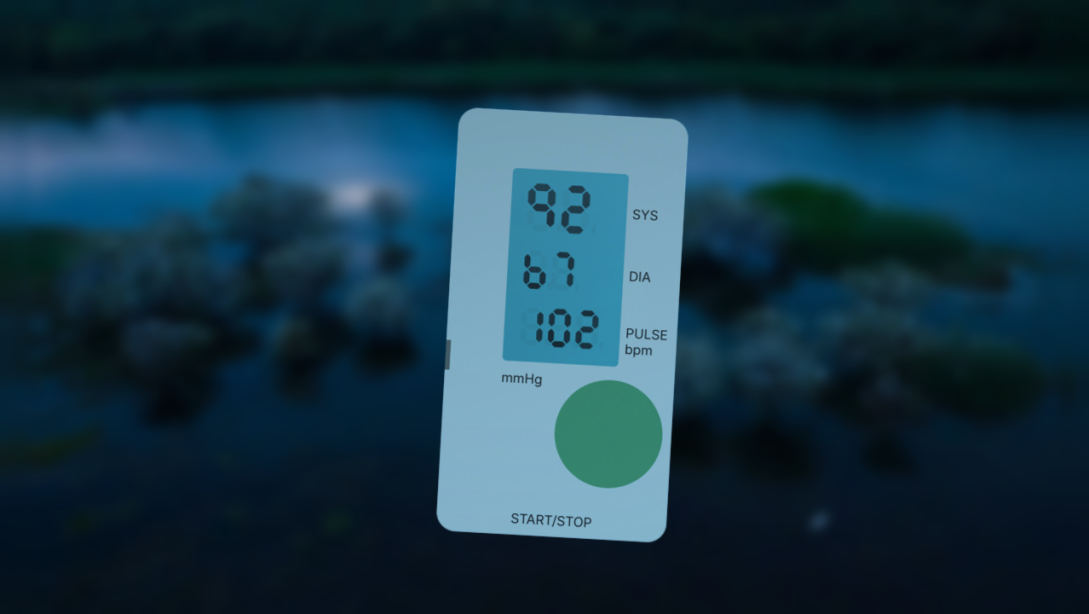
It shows 102 bpm
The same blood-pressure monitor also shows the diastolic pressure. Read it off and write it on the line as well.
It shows 67 mmHg
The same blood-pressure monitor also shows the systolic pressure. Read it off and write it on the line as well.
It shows 92 mmHg
